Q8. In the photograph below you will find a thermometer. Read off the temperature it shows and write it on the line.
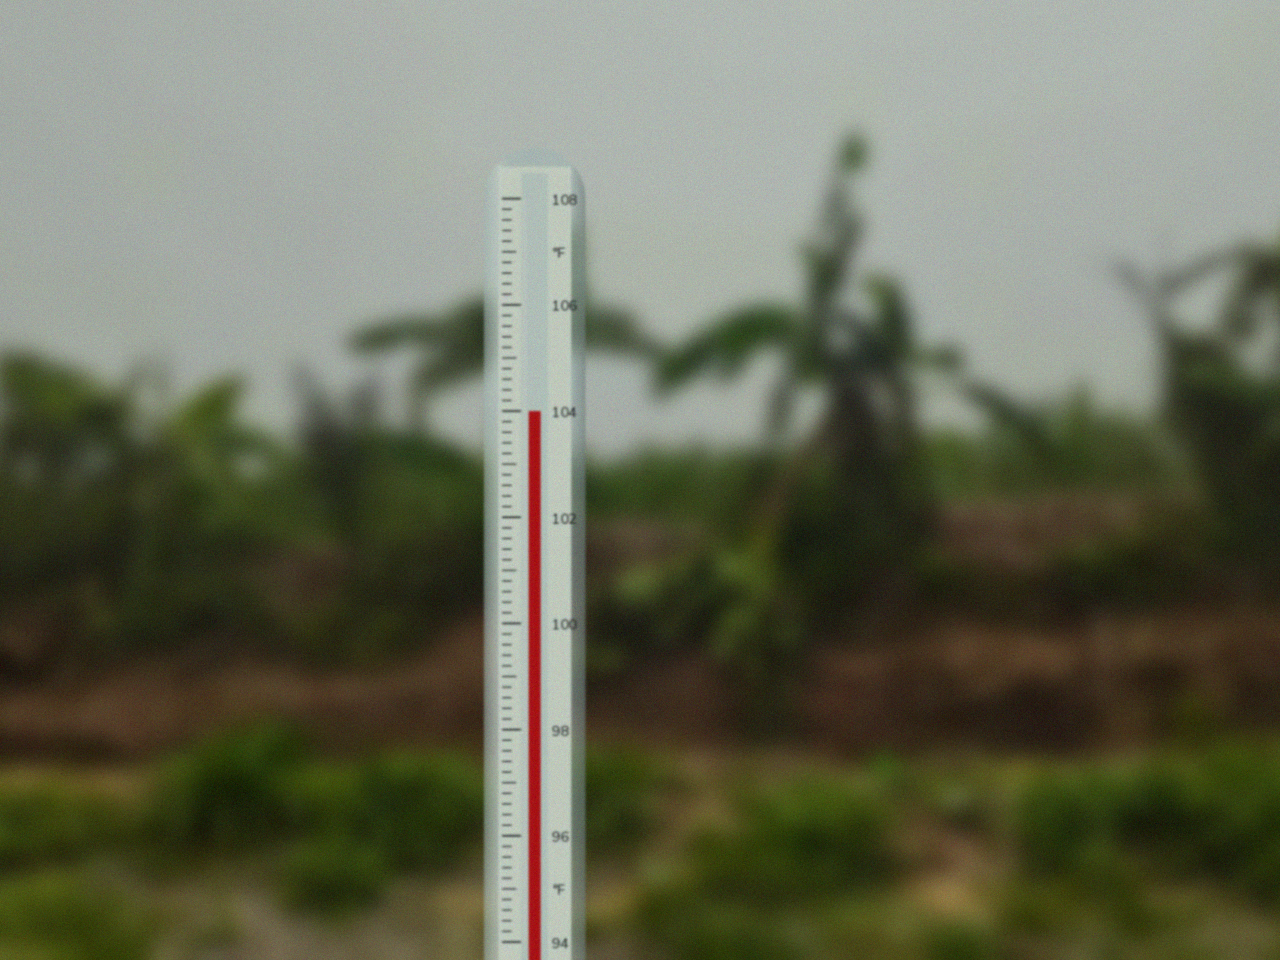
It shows 104 °F
